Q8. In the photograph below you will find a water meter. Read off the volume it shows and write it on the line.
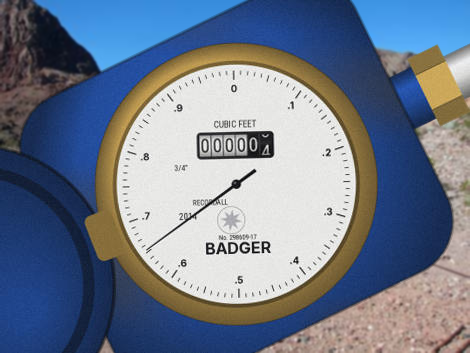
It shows 3.65 ft³
